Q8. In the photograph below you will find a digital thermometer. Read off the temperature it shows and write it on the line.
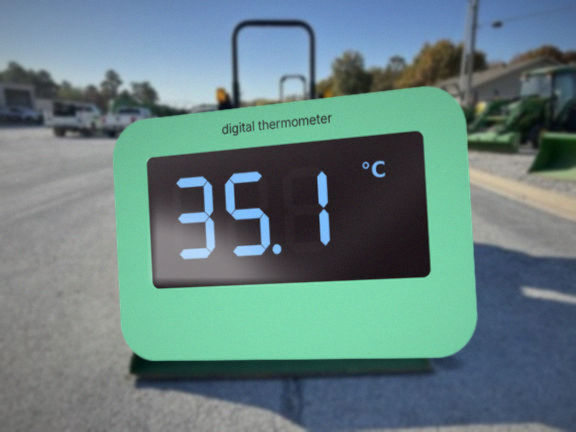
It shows 35.1 °C
